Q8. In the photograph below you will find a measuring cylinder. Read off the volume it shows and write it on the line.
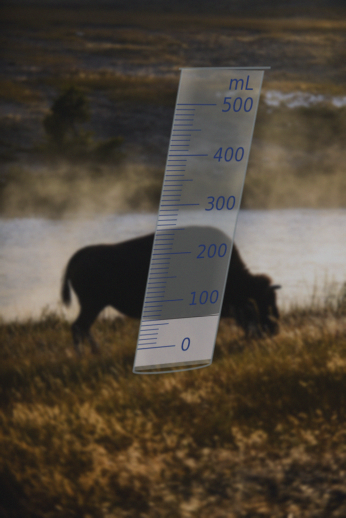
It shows 60 mL
